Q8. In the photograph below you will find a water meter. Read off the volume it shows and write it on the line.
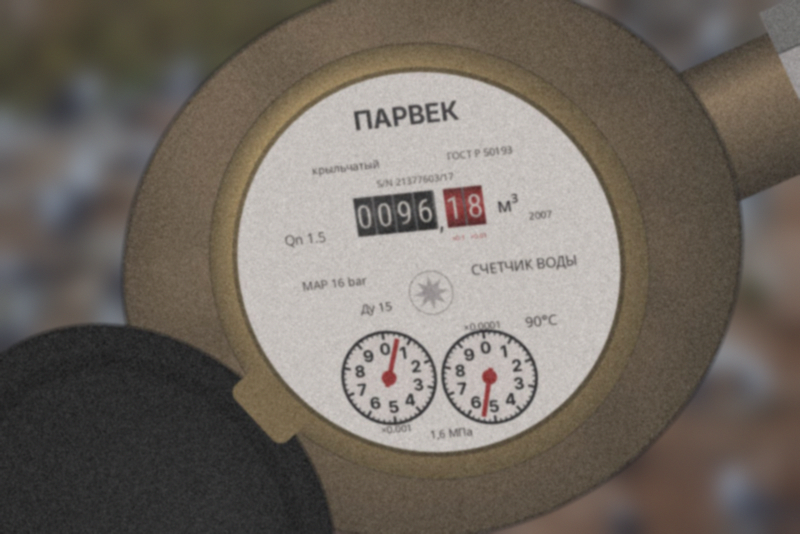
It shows 96.1805 m³
